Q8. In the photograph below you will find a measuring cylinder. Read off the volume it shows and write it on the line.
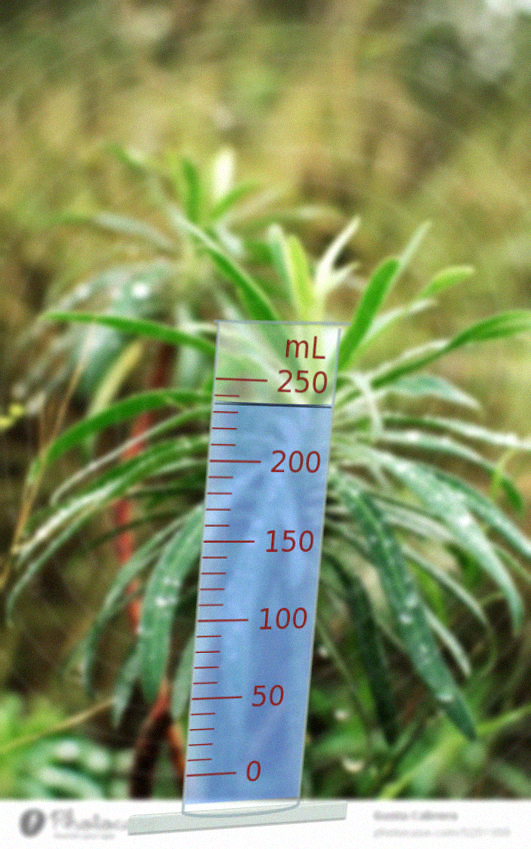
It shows 235 mL
